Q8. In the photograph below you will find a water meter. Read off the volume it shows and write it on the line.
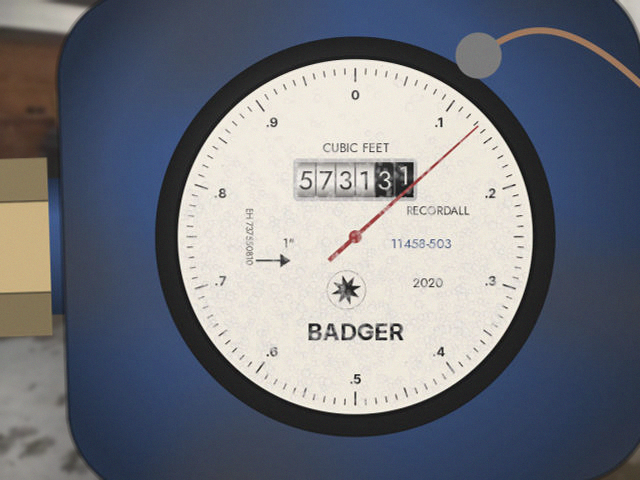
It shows 573131.13 ft³
